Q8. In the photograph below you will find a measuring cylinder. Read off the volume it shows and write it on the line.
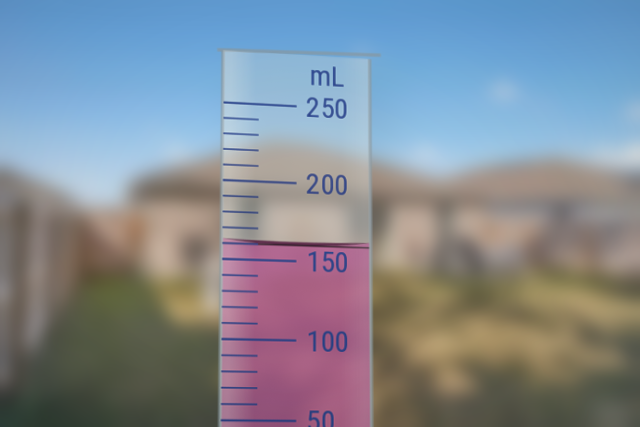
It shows 160 mL
